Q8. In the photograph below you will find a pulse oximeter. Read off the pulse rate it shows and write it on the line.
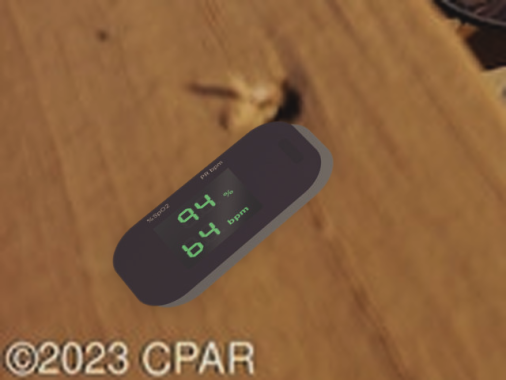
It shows 64 bpm
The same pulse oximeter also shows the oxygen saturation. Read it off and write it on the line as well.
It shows 94 %
